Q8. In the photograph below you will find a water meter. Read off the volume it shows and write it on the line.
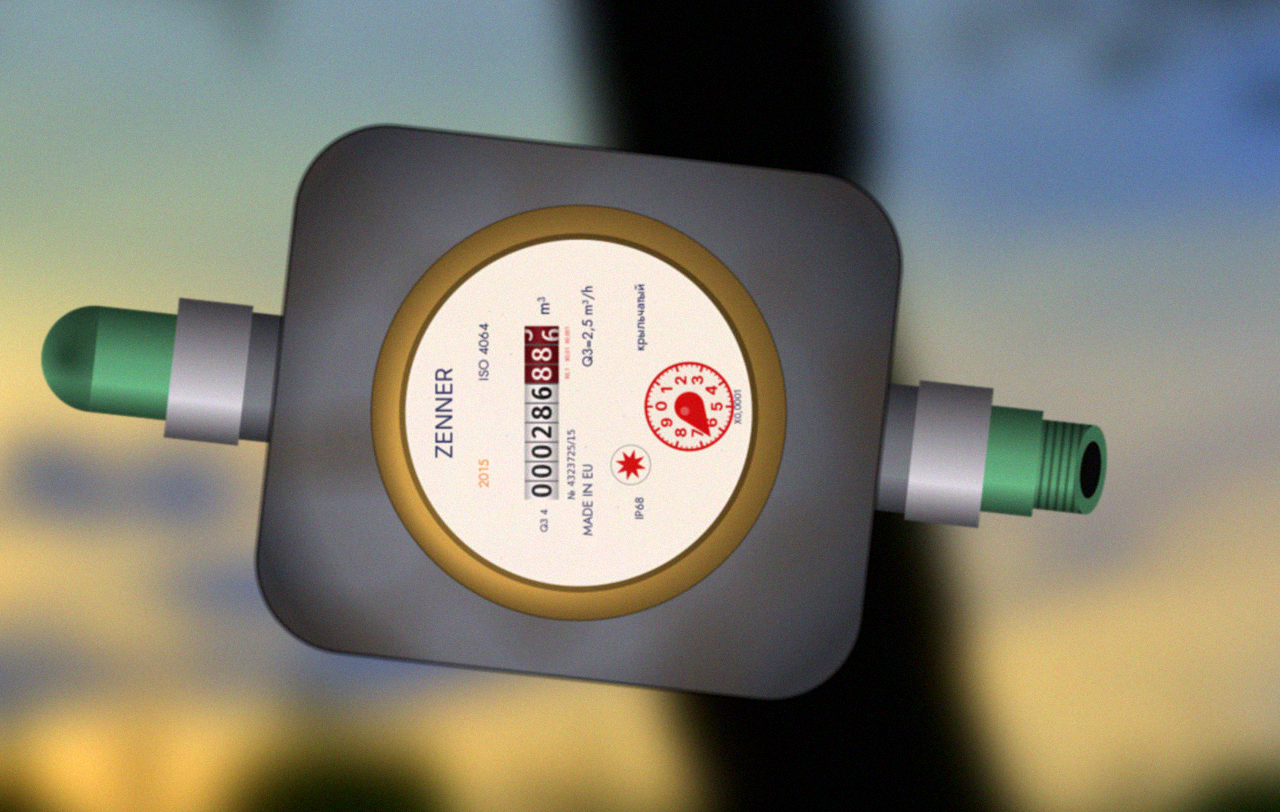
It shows 286.8856 m³
